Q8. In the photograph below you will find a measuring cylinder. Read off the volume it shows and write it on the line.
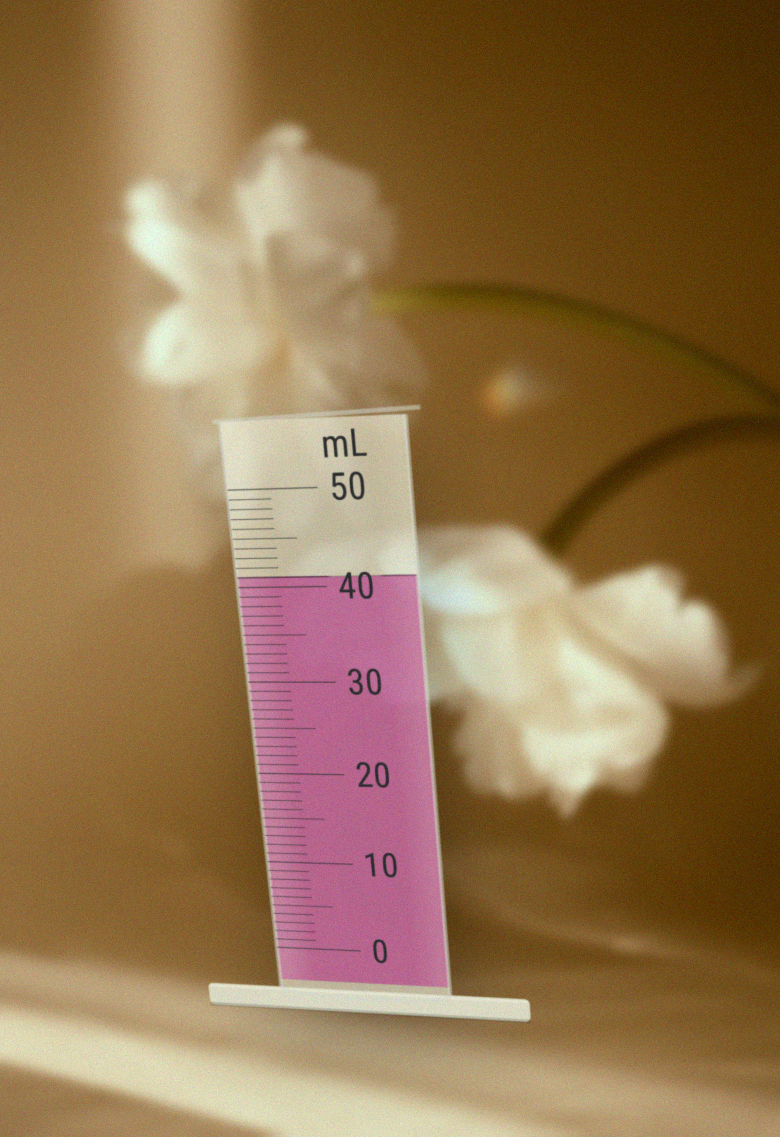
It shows 41 mL
